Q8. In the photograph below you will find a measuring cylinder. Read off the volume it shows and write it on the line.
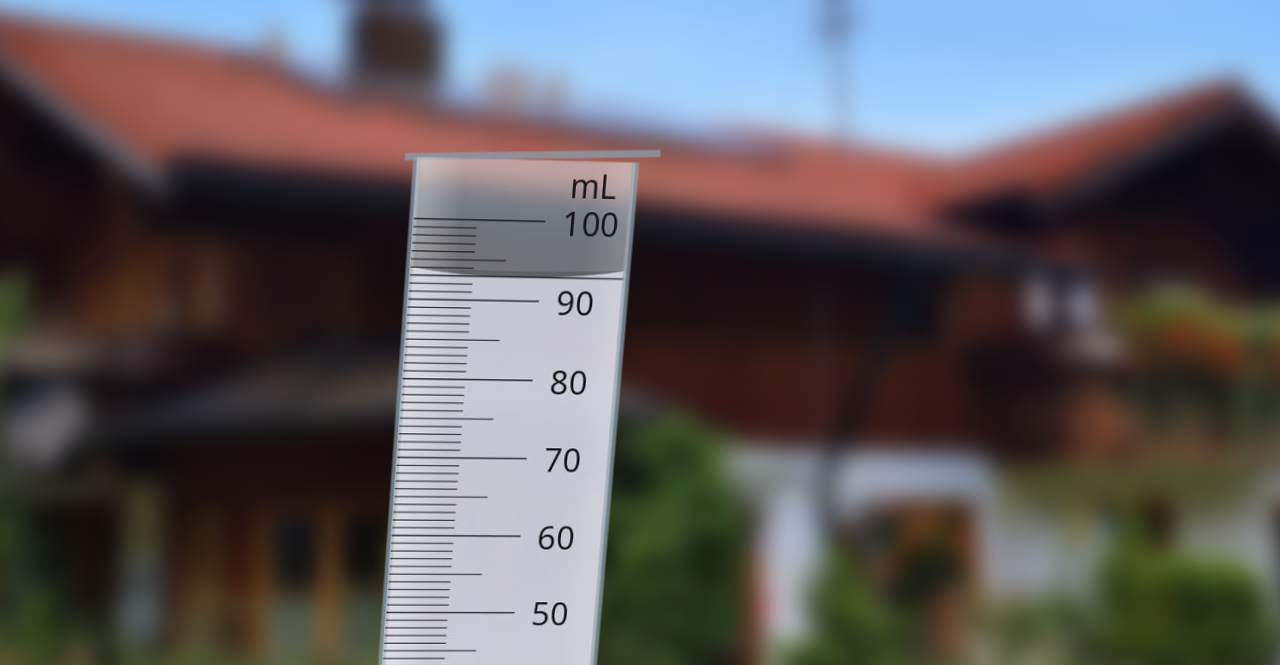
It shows 93 mL
